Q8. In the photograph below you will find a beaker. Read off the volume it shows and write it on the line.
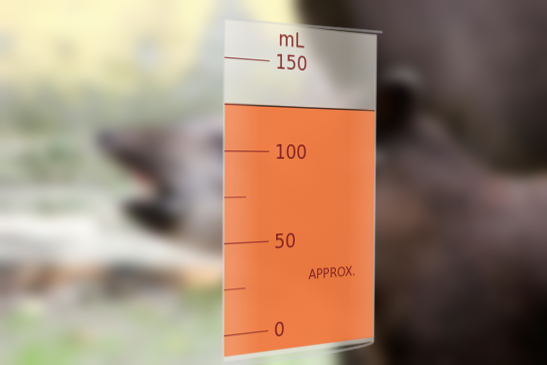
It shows 125 mL
